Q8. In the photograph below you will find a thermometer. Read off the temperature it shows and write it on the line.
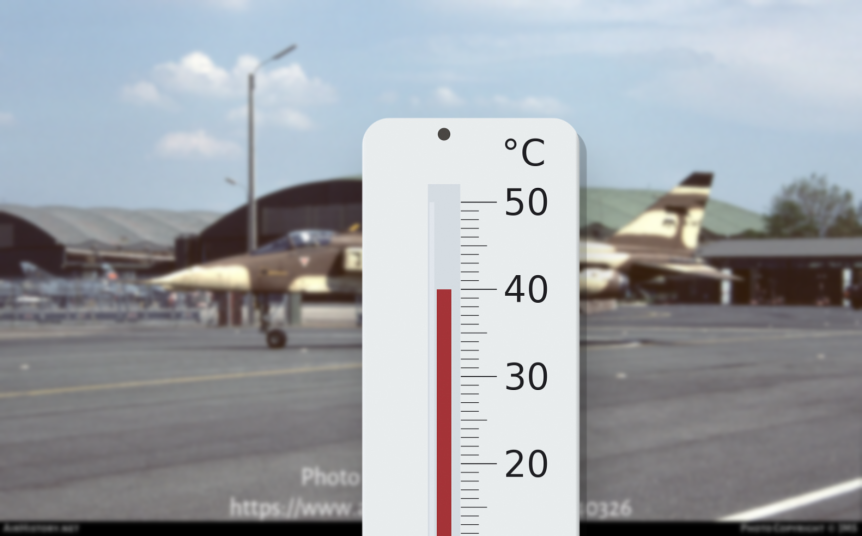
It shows 40 °C
